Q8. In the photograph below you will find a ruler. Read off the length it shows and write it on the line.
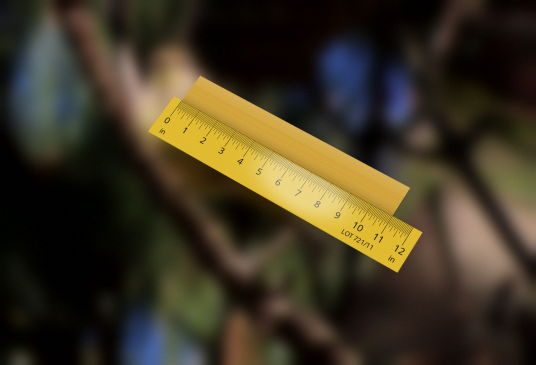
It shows 11 in
